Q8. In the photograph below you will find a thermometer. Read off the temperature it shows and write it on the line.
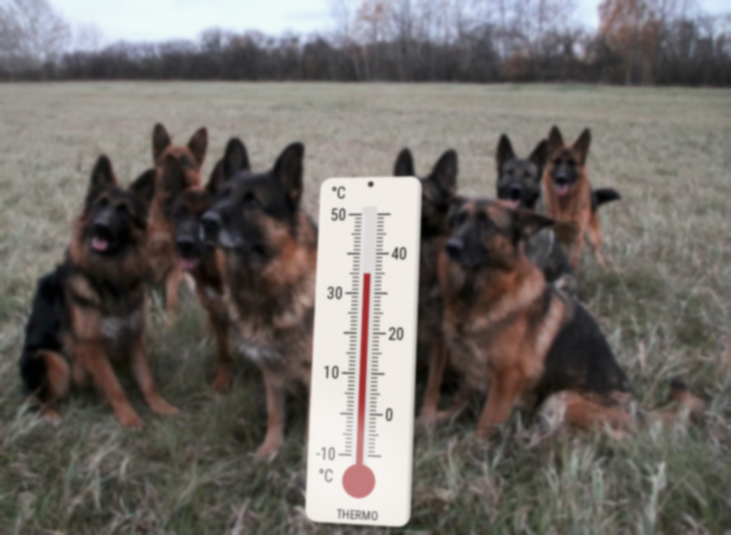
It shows 35 °C
